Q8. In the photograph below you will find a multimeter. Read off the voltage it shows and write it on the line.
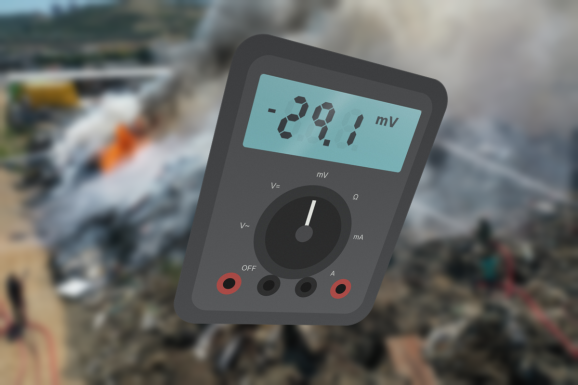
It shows -29.1 mV
